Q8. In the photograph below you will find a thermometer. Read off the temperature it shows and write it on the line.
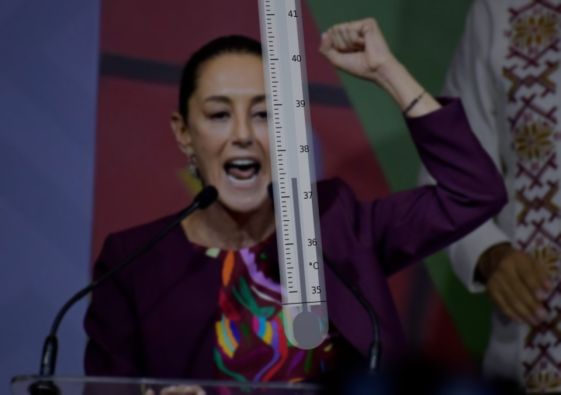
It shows 37.4 °C
